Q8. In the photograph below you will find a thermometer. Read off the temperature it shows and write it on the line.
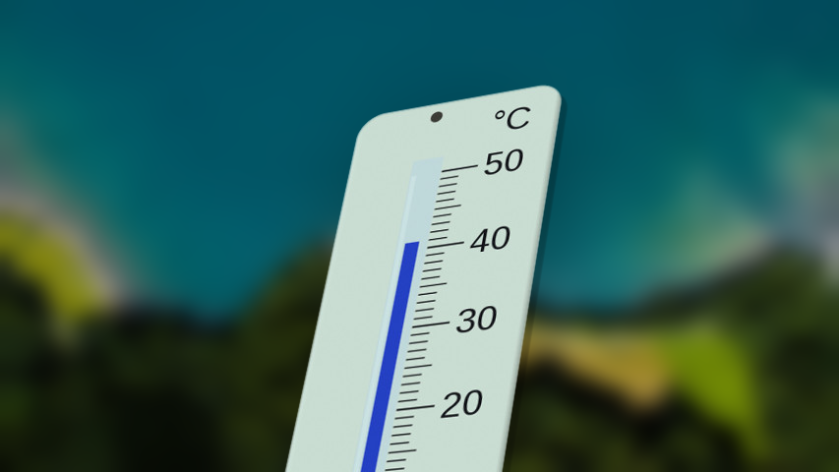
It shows 41 °C
